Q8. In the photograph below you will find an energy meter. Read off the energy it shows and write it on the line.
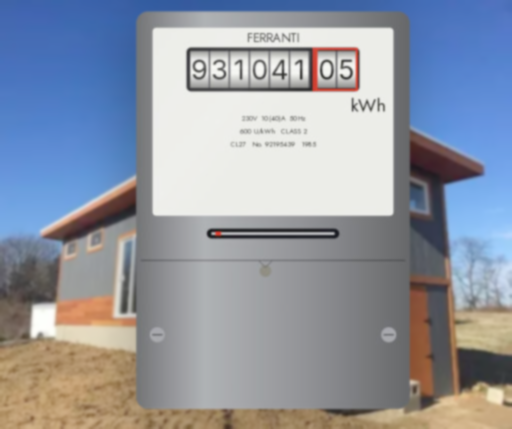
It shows 931041.05 kWh
